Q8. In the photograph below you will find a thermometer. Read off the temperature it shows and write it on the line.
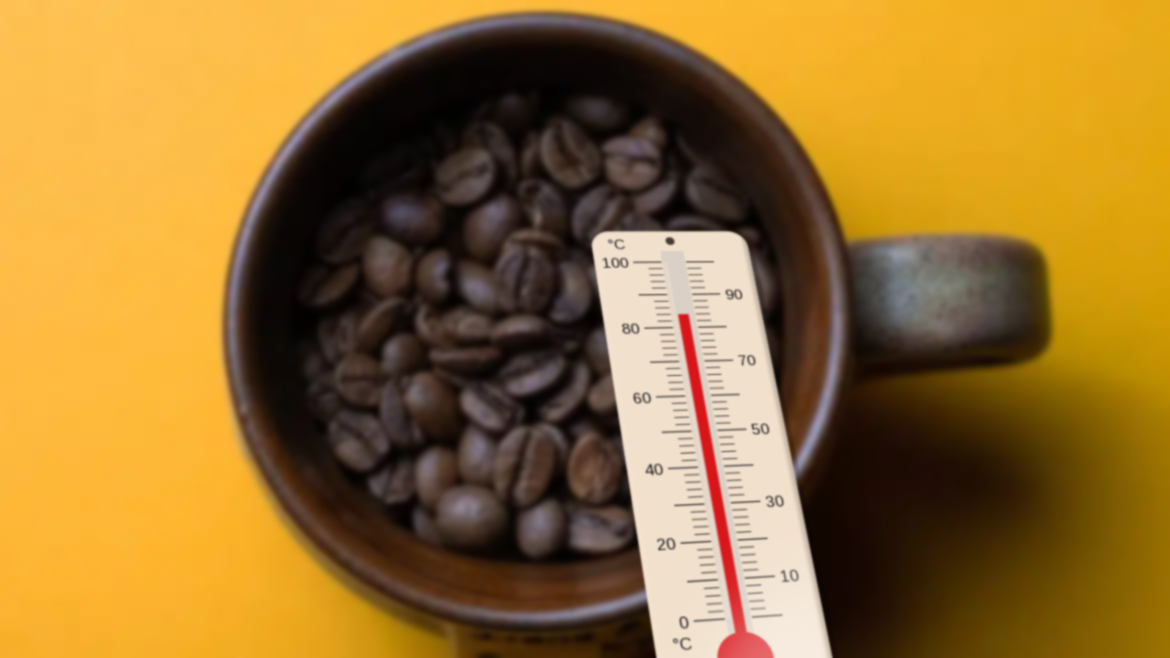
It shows 84 °C
